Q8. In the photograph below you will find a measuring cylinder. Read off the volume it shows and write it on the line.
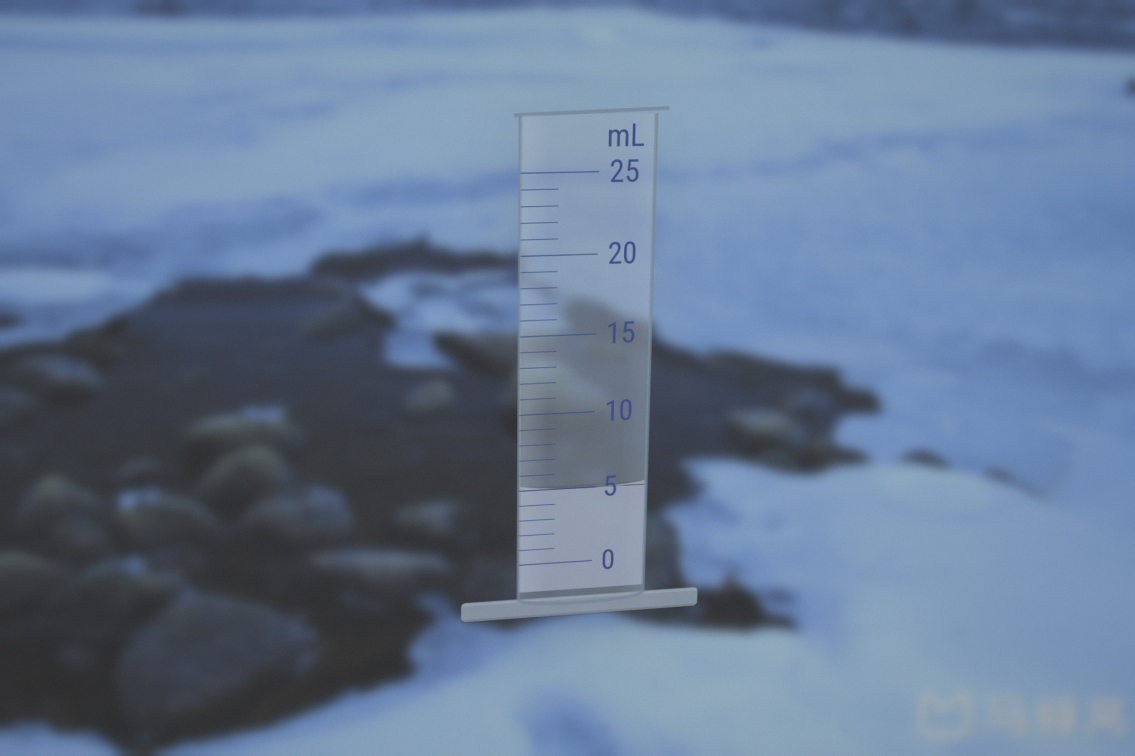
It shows 5 mL
